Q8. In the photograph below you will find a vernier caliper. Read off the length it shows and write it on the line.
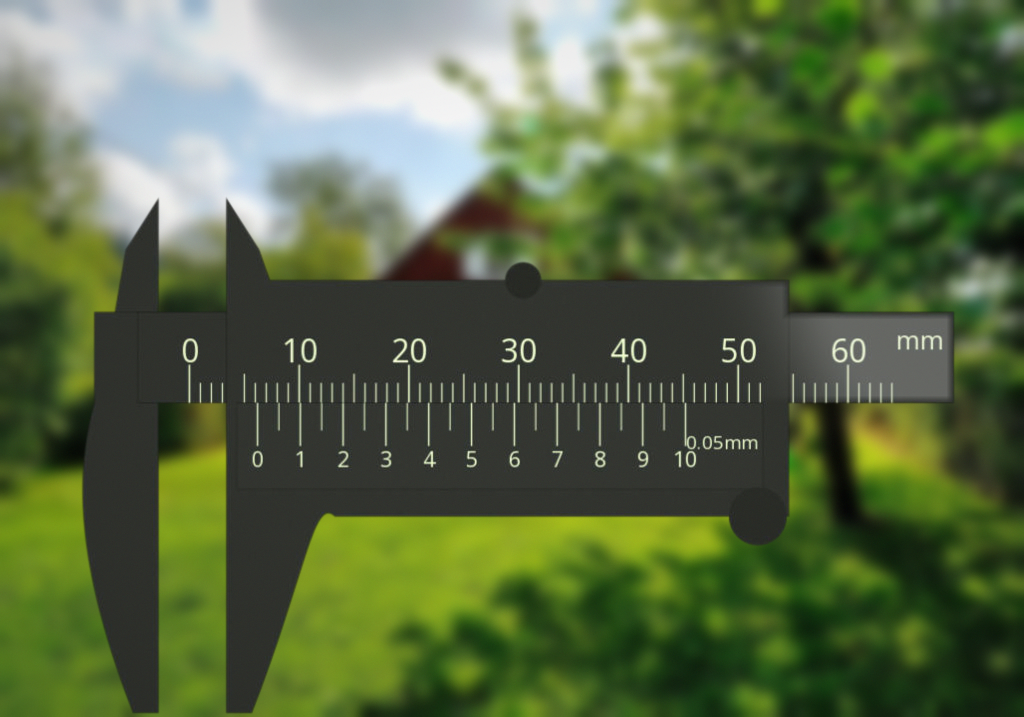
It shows 6.2 mm
